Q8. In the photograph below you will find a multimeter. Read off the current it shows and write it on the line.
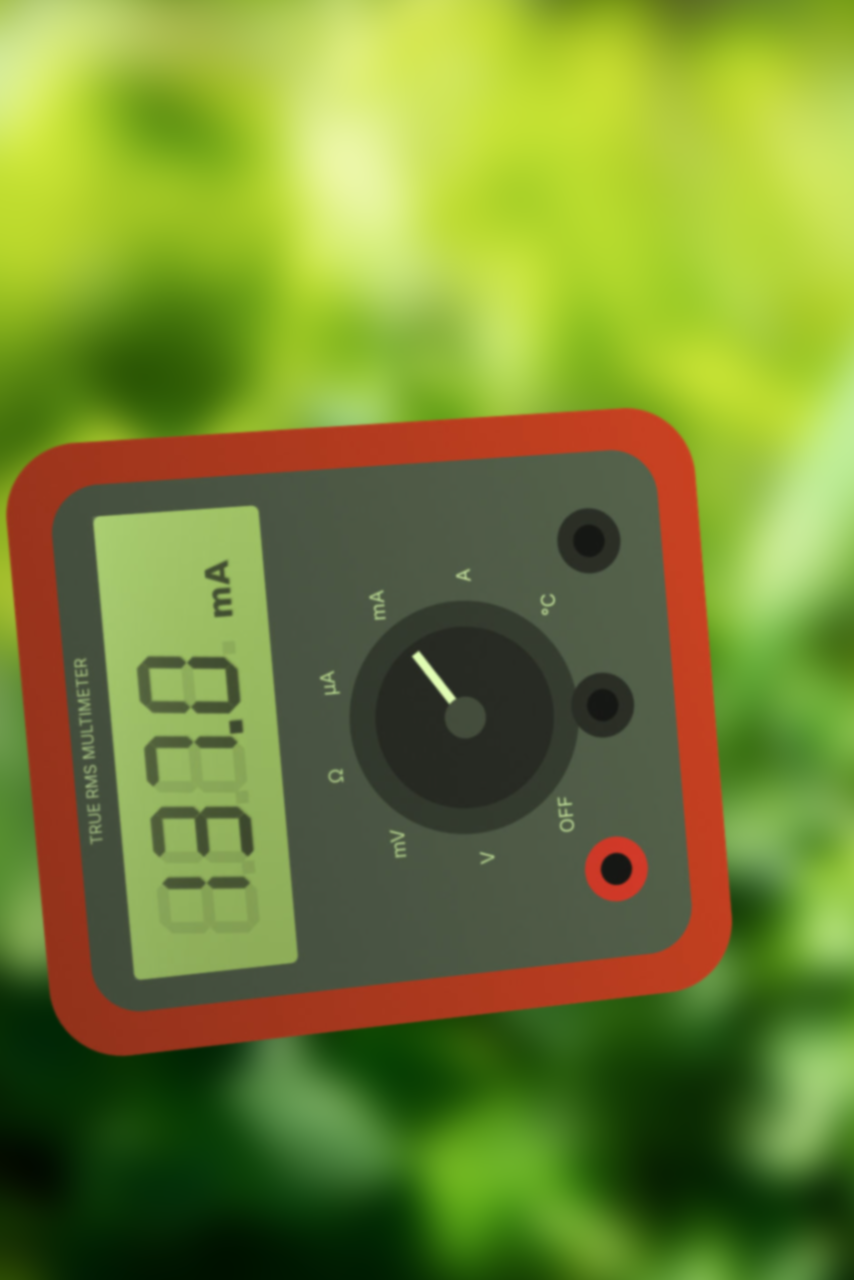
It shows 137.0 mA
